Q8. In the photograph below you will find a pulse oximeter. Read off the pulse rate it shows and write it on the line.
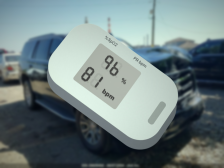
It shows 81 bpm
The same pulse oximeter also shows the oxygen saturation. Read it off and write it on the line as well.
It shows 96 %
